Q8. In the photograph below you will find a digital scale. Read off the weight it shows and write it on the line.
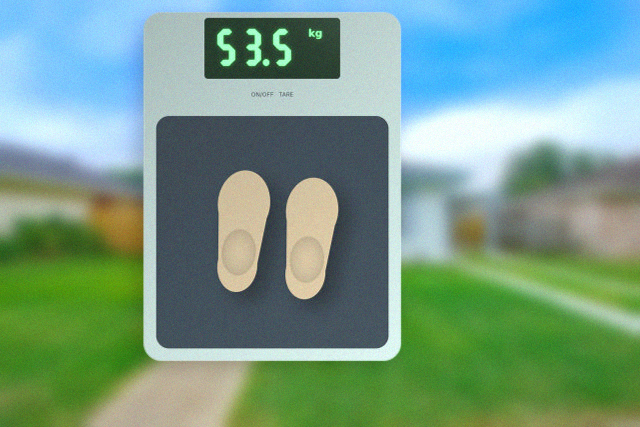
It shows 53.5 kg
